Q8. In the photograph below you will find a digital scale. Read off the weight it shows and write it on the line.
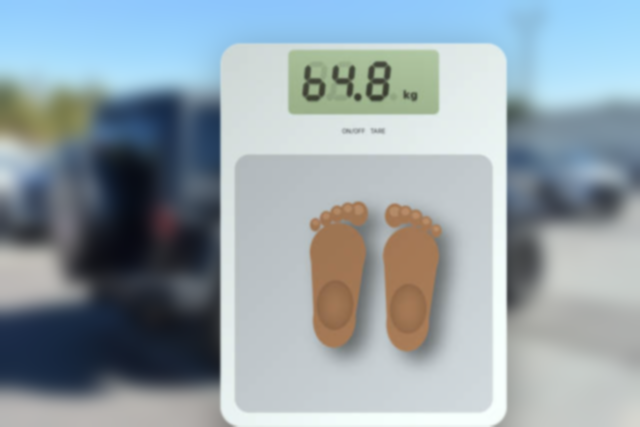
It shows 64.8 kg
